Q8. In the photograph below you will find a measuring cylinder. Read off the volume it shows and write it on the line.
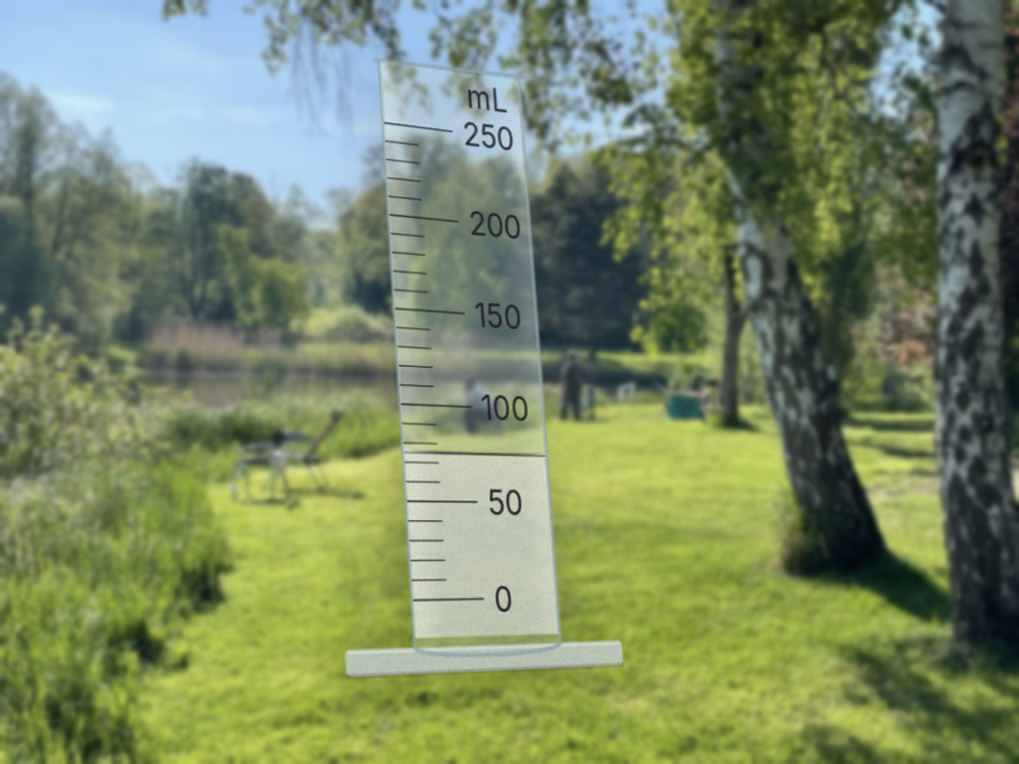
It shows 75 mL
